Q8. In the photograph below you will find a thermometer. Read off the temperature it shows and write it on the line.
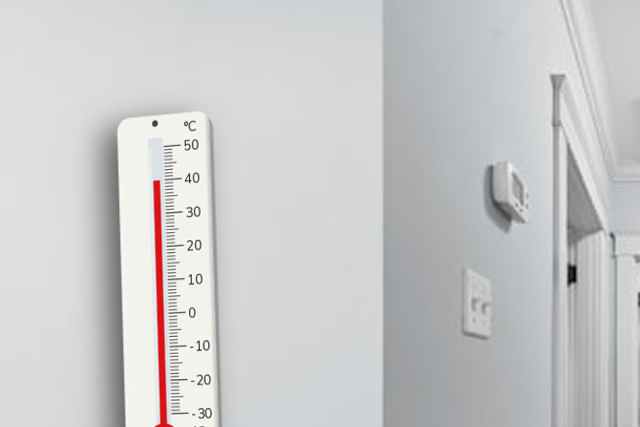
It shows 40 °C
